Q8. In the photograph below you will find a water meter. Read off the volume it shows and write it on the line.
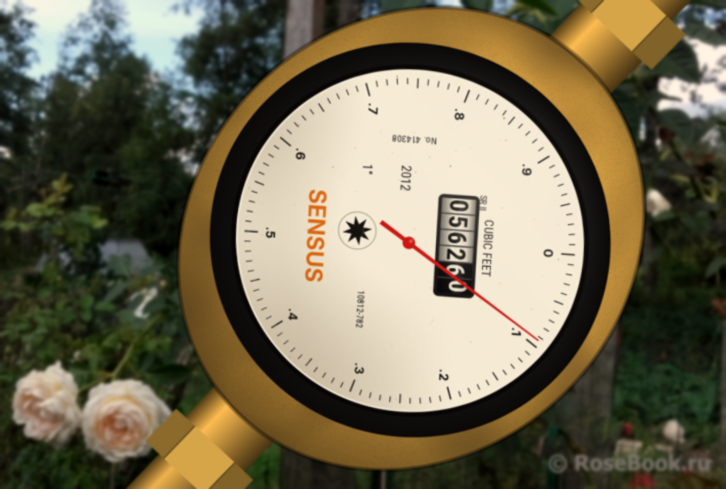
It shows 56260.09 ft³
